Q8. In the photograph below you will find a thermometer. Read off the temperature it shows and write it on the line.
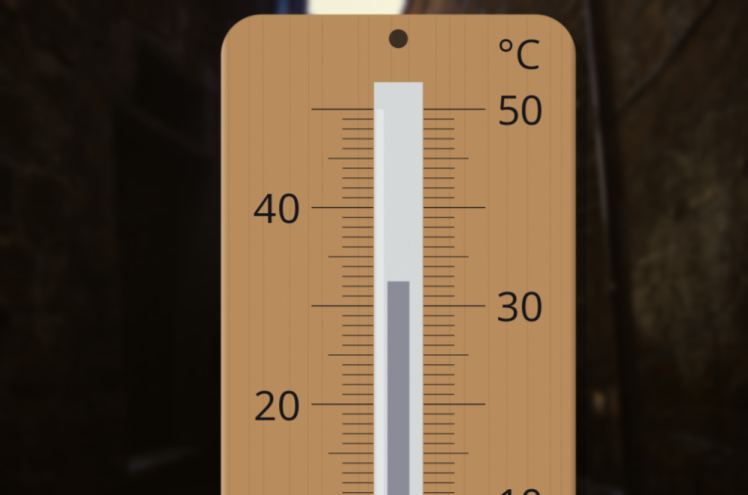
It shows 32.5 °C
